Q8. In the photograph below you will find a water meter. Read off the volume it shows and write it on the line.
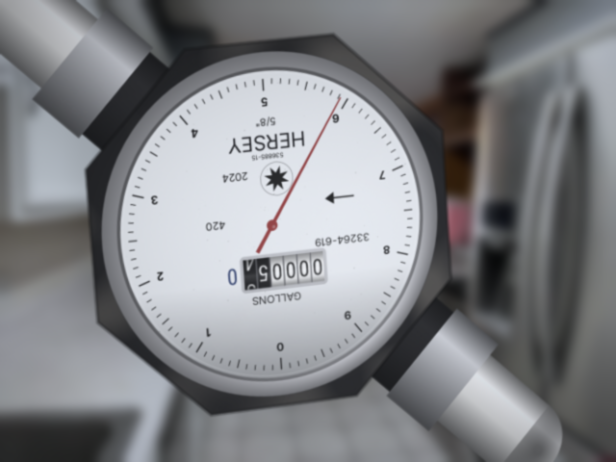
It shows 535.9 gal
